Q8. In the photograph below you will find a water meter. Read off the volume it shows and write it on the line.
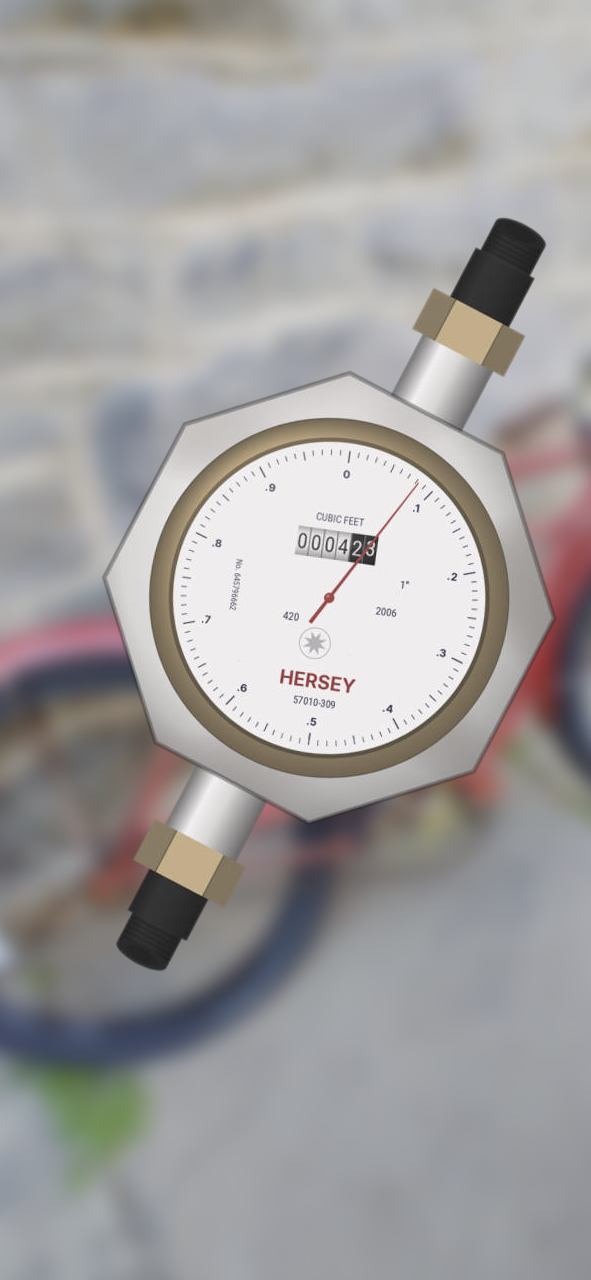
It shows 423.08 ft³
